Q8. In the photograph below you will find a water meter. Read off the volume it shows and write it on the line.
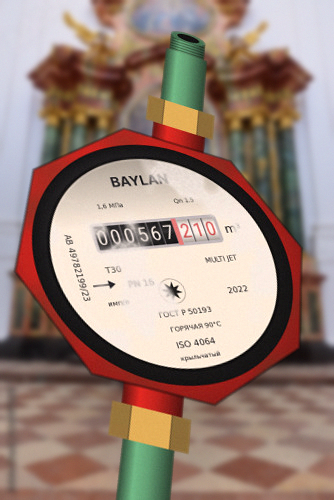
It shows 567.210 m³
